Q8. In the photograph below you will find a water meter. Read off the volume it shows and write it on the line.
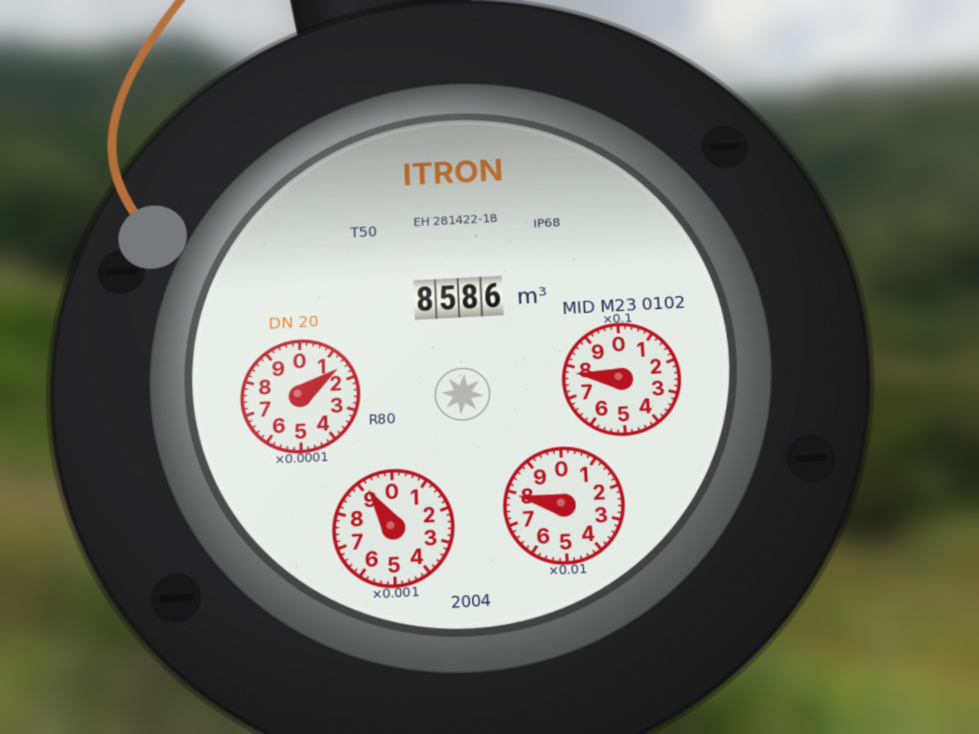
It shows 8586.7791 m³
